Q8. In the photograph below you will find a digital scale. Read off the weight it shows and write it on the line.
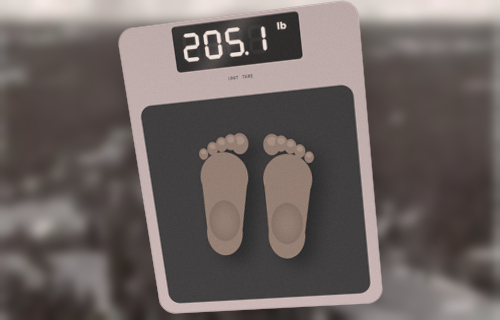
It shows 205.1 lb
